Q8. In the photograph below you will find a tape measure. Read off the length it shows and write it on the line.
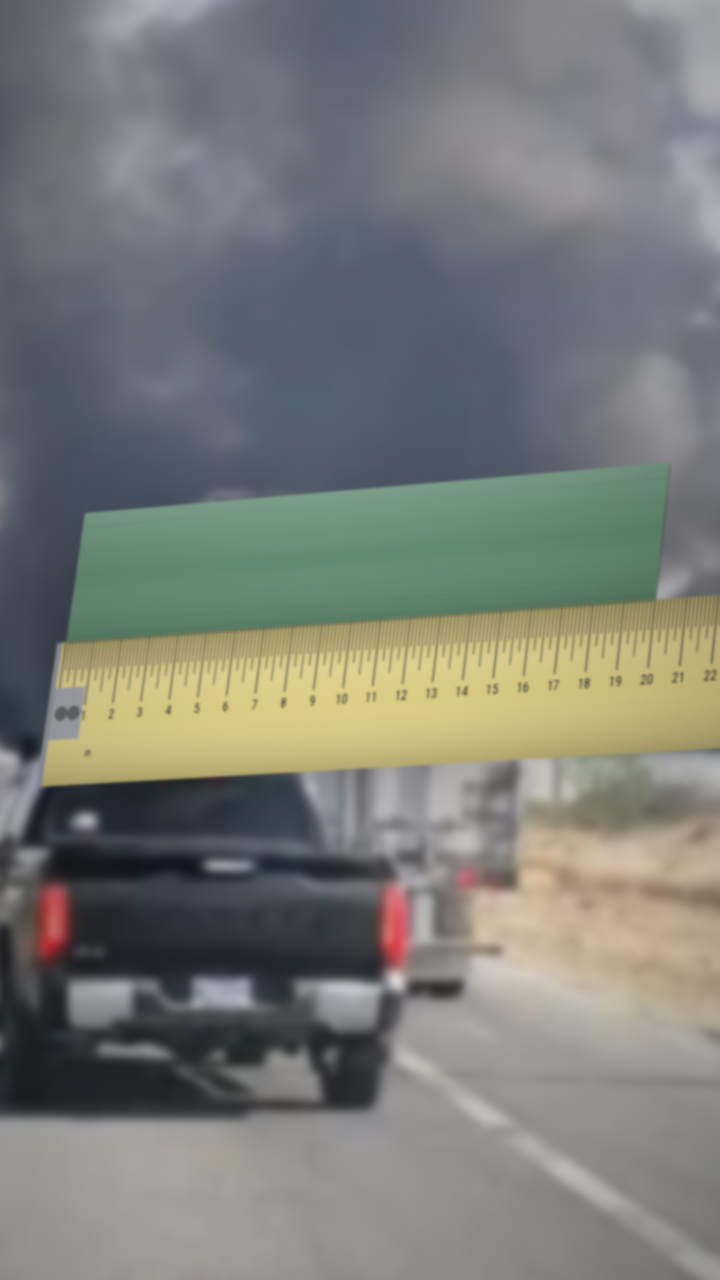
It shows 20 in
